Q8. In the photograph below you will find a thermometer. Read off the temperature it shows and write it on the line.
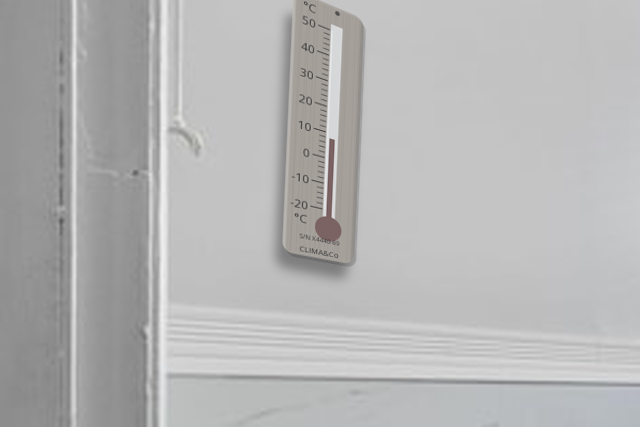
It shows 8 °C
